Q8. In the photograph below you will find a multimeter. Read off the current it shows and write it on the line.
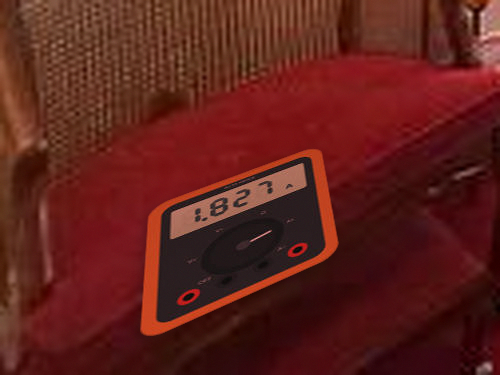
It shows 1.827 A
